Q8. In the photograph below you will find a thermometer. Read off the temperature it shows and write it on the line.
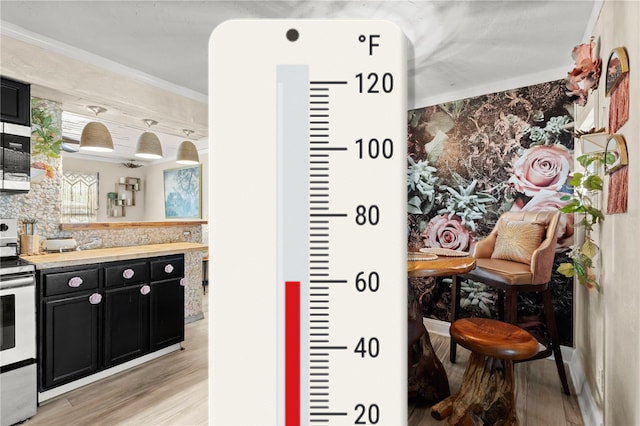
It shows 60 °F
